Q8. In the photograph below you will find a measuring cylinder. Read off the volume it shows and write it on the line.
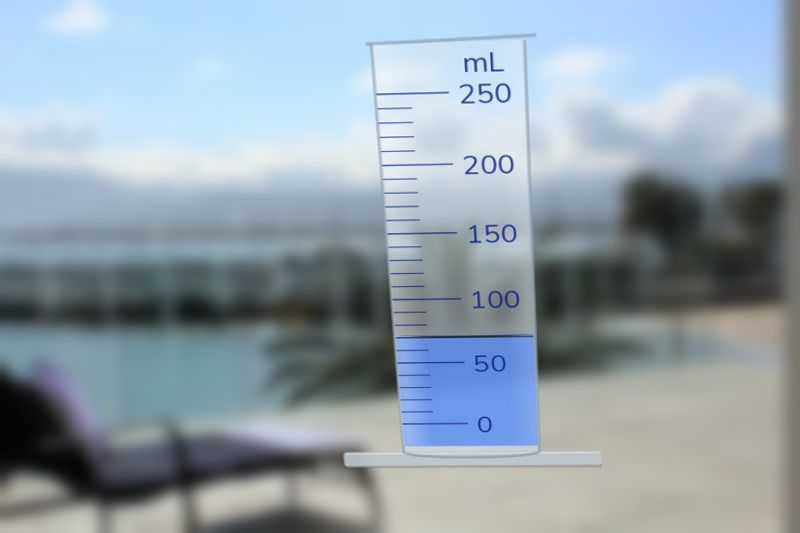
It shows 70 mL
